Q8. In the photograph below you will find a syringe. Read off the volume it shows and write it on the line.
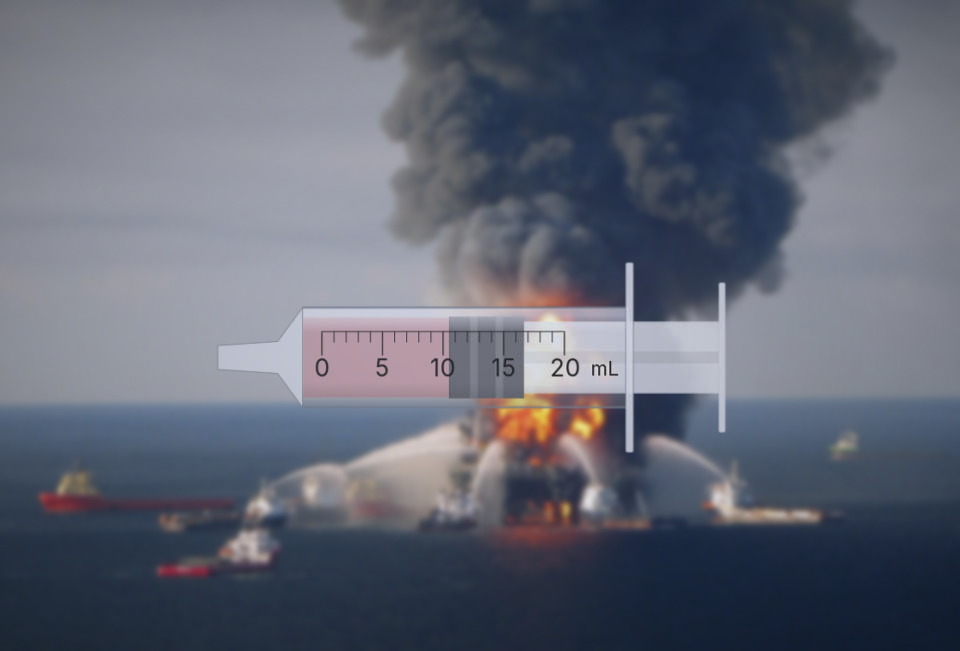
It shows 10.5 mL
